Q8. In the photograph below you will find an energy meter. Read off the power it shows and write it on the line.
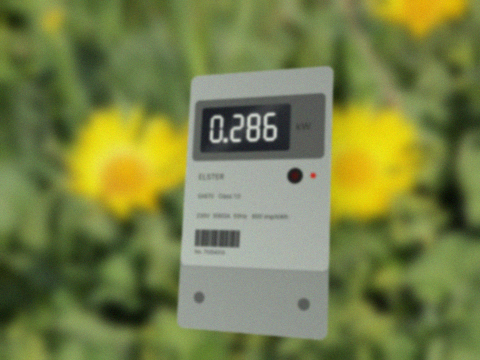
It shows 0.286 kW
